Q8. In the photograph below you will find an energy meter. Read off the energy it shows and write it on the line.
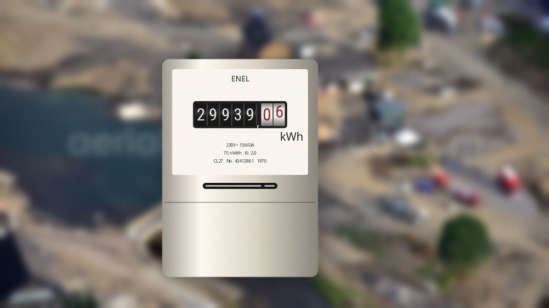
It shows 29939.06 kWh
